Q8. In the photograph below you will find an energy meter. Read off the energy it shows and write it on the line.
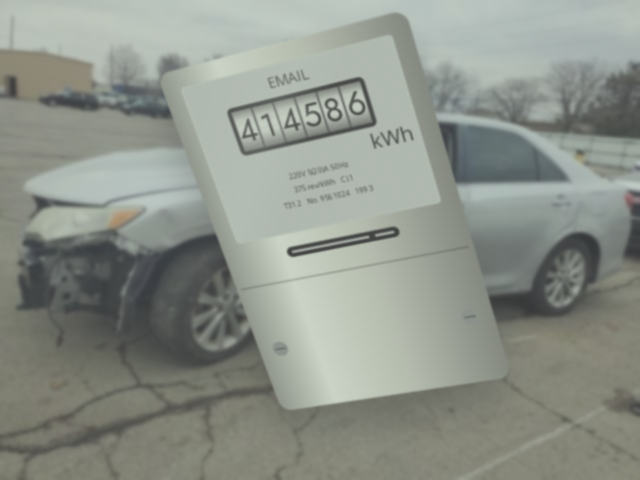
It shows 414586 kWh
